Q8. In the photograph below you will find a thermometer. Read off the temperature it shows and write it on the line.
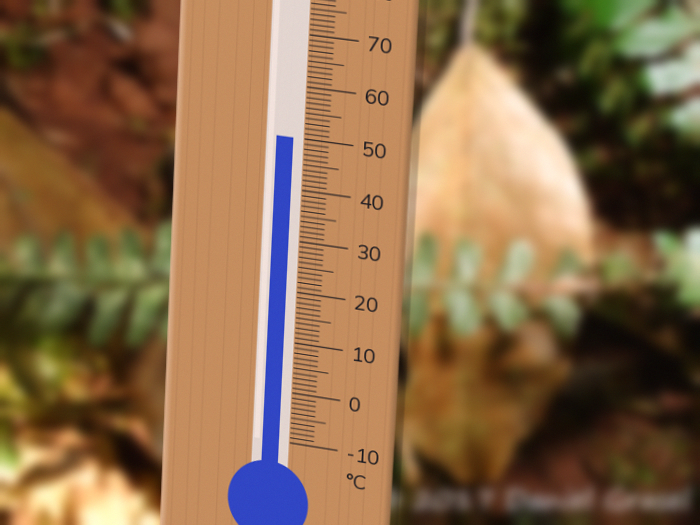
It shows 50 °C
